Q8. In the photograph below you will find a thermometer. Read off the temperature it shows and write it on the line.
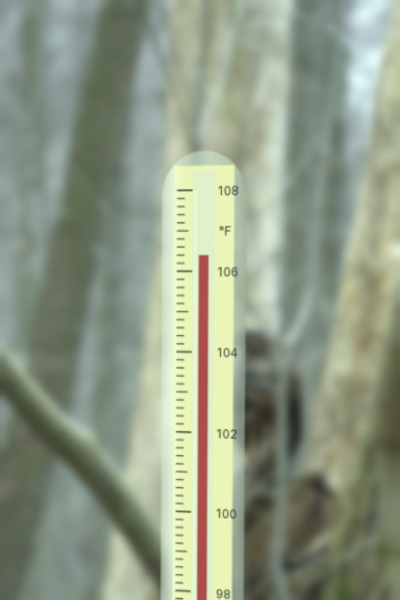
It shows 106.4 °F
